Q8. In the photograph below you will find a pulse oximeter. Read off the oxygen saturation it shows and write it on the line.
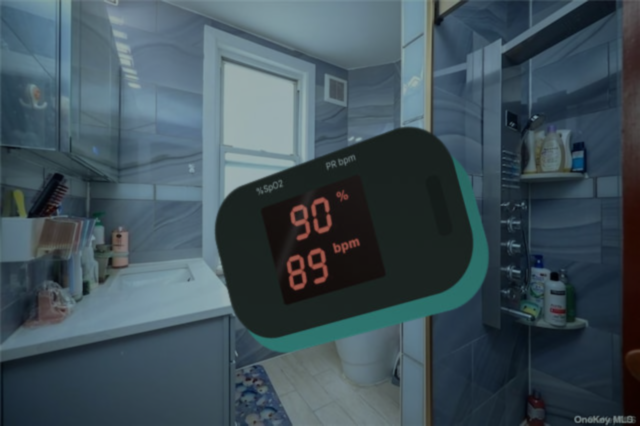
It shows 90 %
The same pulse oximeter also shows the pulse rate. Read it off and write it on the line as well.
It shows 89 bpm
